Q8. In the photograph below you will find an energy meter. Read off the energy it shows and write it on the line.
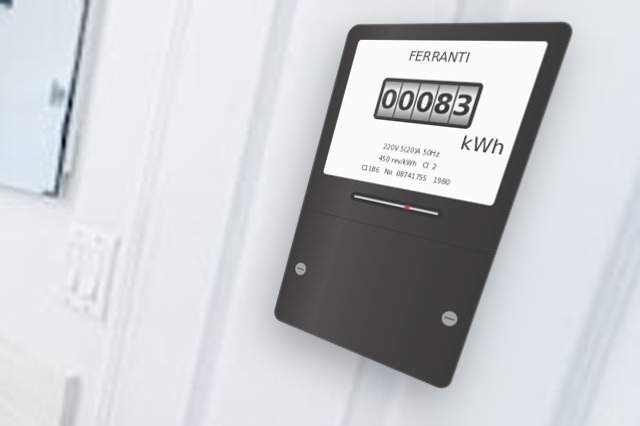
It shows 83 kWh
